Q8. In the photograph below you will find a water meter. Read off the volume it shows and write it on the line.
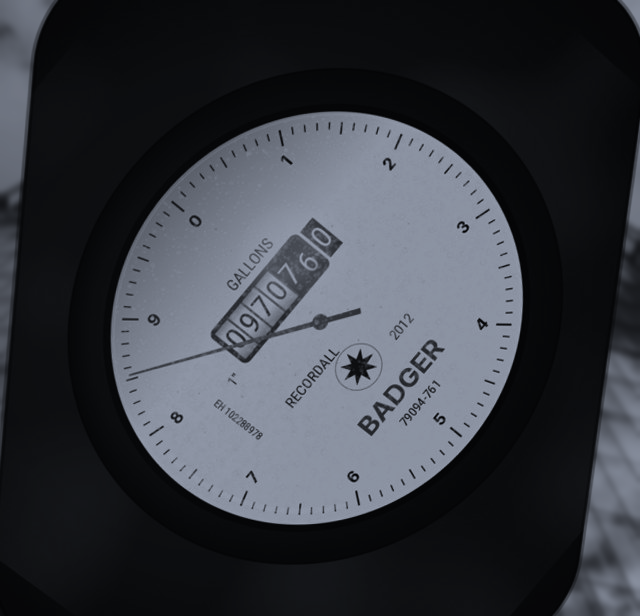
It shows 970758.5 gal
